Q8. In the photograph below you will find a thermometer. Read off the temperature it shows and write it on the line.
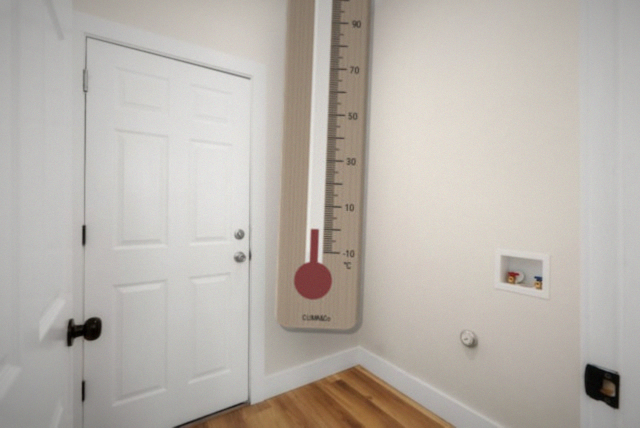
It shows 0 °C
